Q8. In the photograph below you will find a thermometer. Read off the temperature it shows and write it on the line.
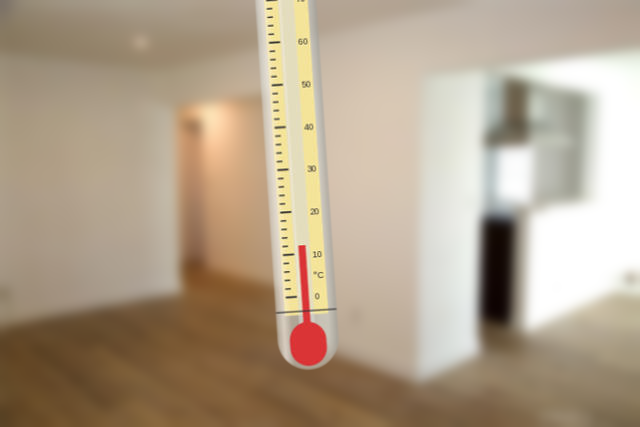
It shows 12 °C
